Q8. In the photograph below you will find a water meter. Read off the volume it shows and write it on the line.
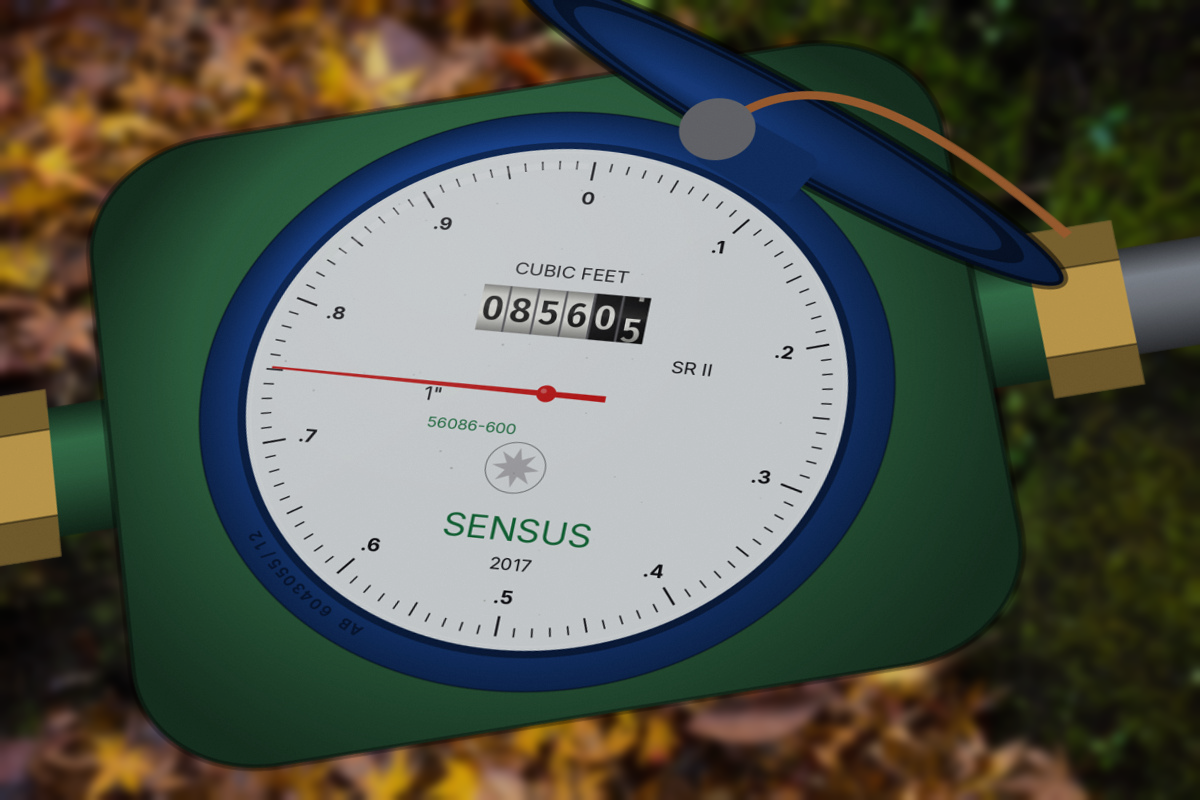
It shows 85604.75 ft³
